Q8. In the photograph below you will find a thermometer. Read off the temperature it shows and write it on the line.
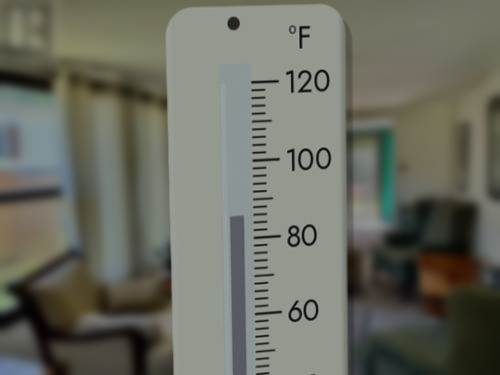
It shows 86 °F
